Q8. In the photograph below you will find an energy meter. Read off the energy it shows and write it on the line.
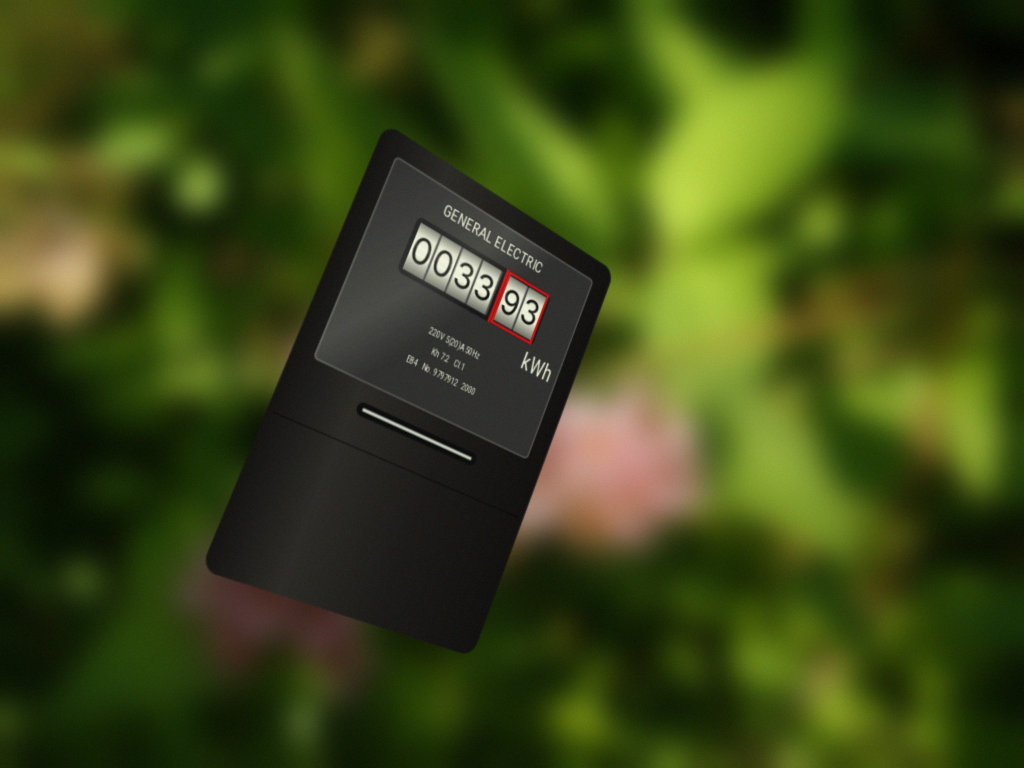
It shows 33.93 kWh
